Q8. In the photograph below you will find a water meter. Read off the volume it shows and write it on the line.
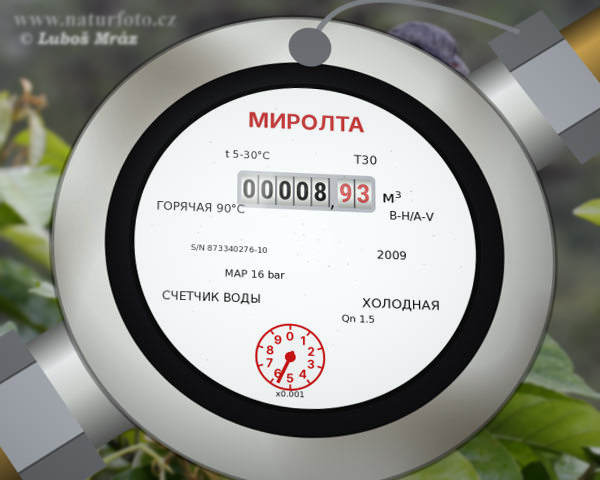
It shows 8.935 m³
